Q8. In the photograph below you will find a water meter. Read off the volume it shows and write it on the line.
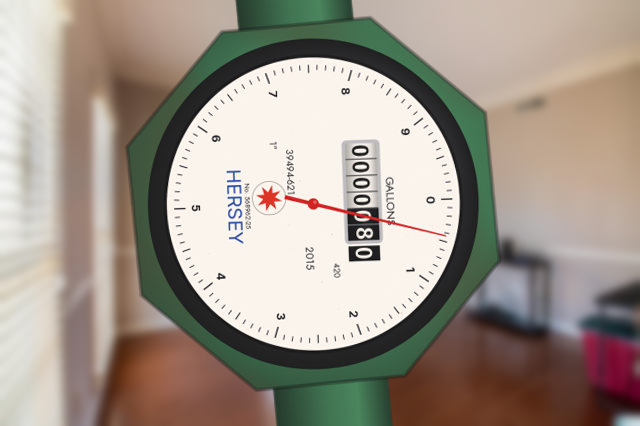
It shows 80.4 gal
